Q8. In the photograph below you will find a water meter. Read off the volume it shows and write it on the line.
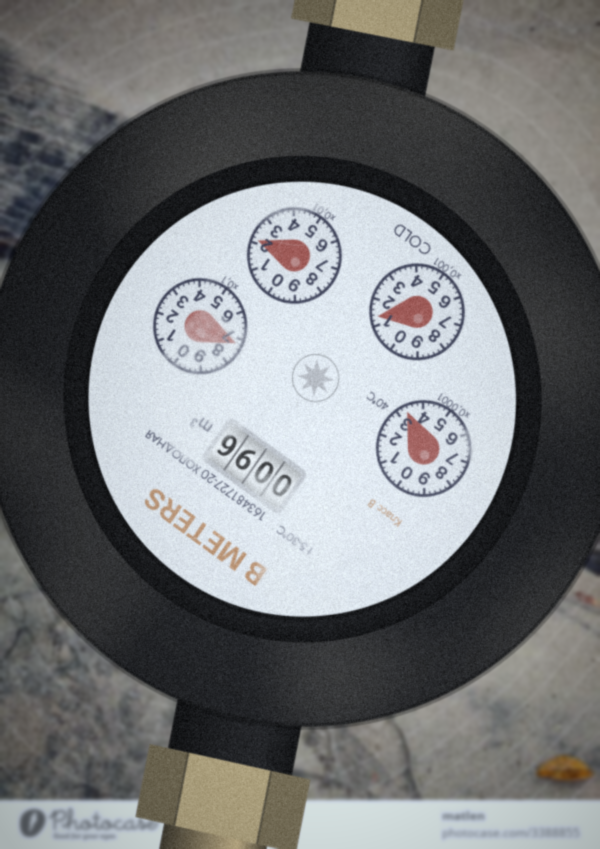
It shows 96.7213 m³
